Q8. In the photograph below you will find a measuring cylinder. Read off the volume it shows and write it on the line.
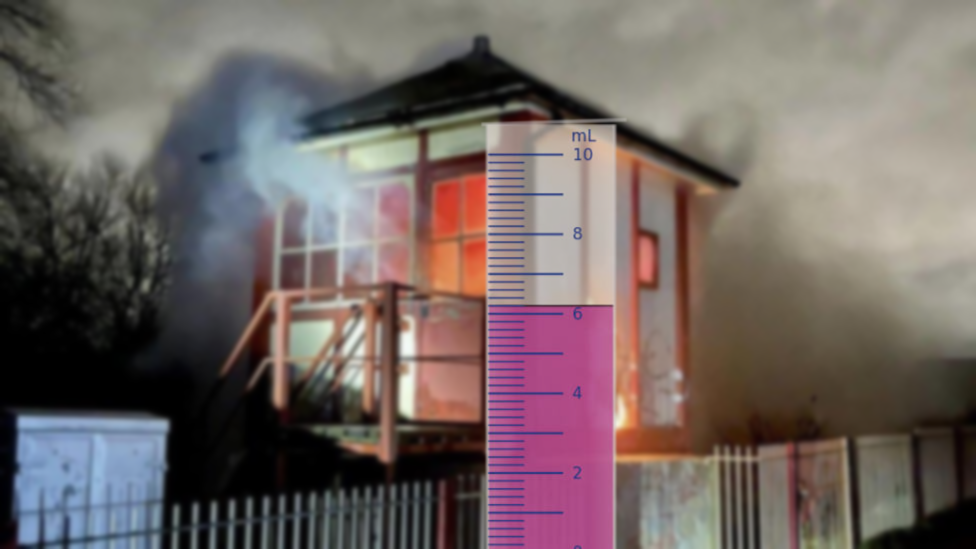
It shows 6.2 mL
